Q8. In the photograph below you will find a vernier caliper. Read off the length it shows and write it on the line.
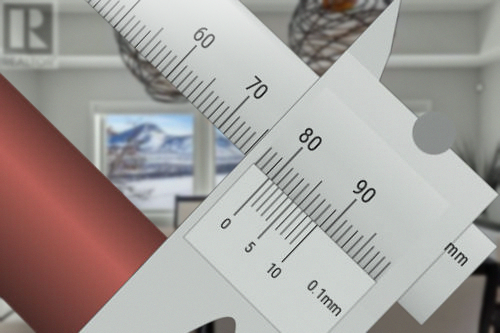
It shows 79.6 mm
